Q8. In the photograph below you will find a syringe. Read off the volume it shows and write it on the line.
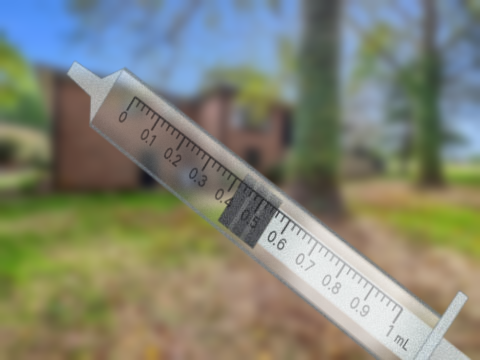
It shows 0.42 mL
